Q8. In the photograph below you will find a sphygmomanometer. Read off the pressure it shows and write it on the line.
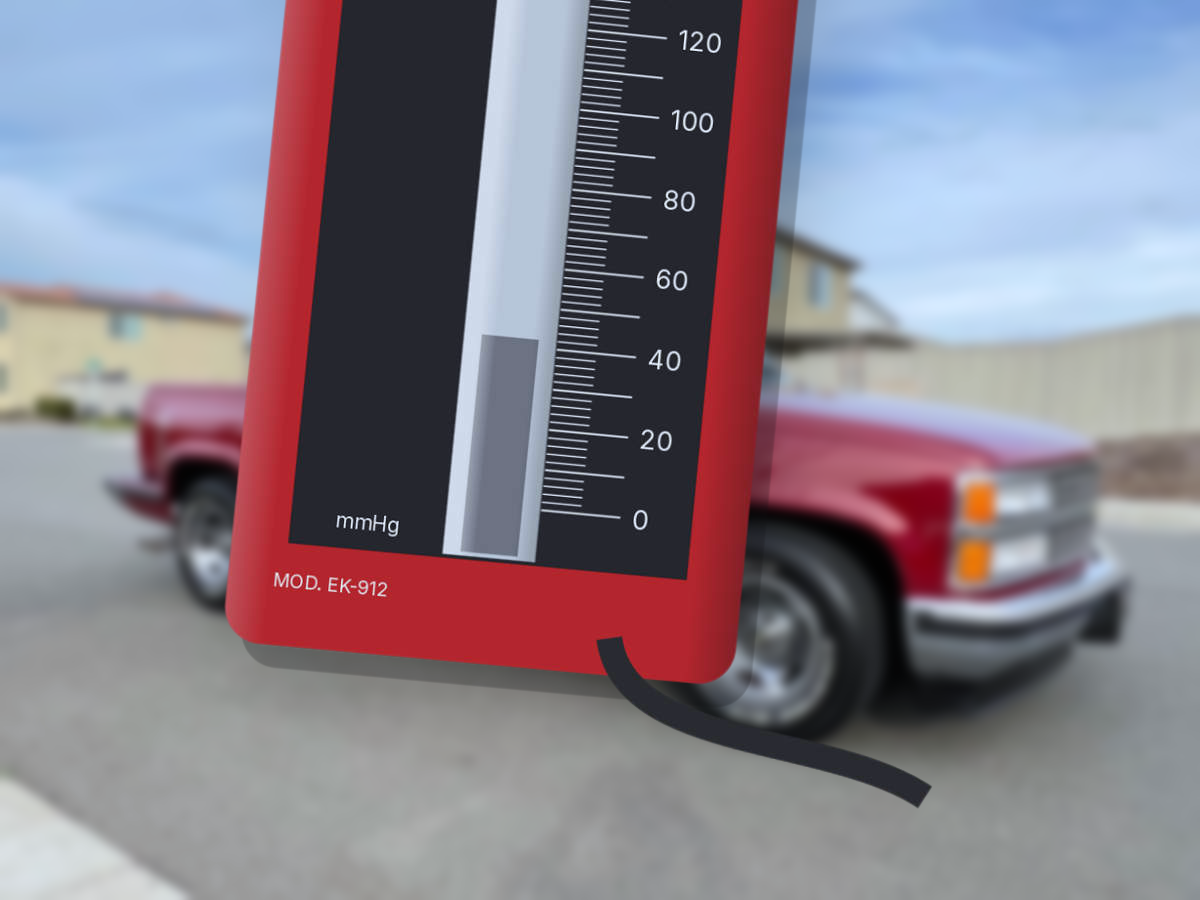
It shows 42 mmHg
